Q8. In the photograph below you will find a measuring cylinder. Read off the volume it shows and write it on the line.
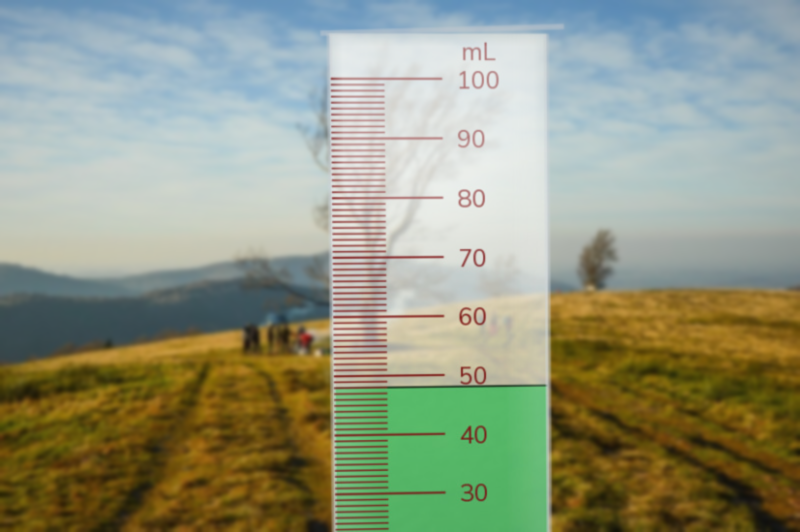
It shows 48 mL
